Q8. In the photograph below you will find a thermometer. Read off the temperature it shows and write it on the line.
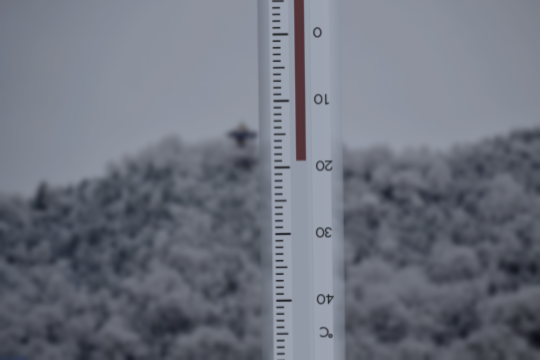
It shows 19 °C
